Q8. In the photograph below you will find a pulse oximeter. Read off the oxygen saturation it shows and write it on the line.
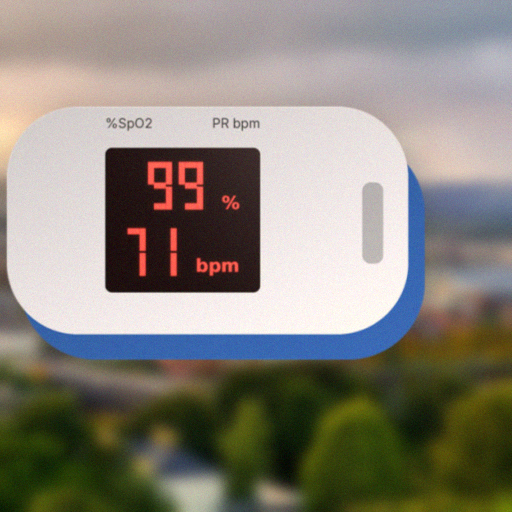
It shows 99 %
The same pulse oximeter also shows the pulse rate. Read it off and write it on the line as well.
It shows 71 bpm
